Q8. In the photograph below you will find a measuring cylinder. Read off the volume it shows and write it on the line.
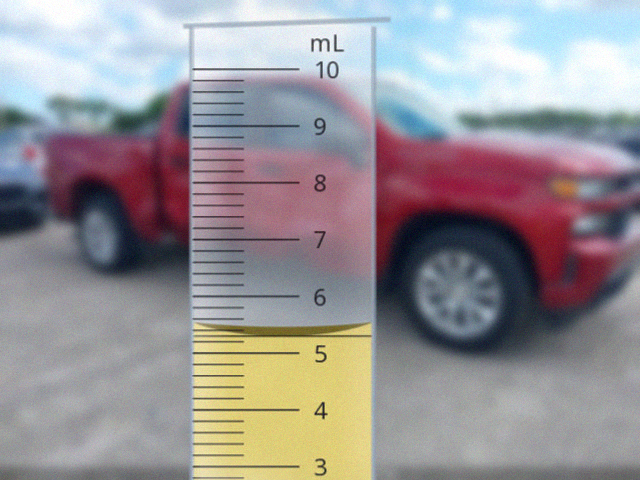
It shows 5.3 mL
